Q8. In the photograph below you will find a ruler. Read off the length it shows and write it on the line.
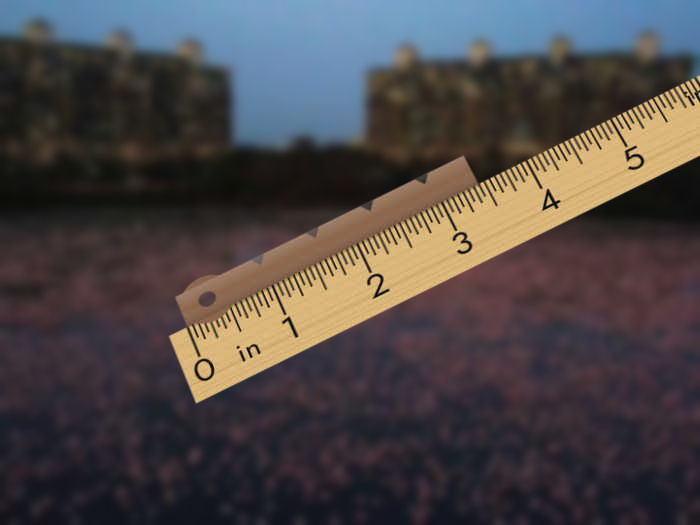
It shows 3.4375 in
